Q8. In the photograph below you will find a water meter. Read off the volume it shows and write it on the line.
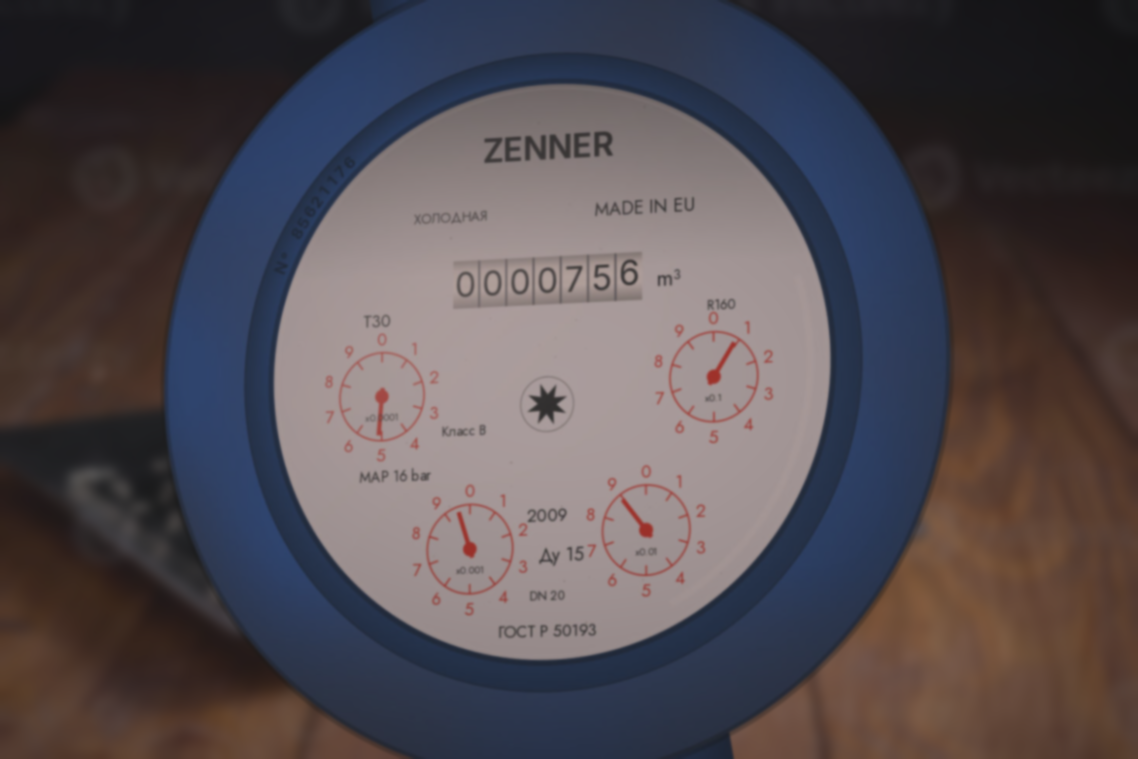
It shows 756.0895 m³
